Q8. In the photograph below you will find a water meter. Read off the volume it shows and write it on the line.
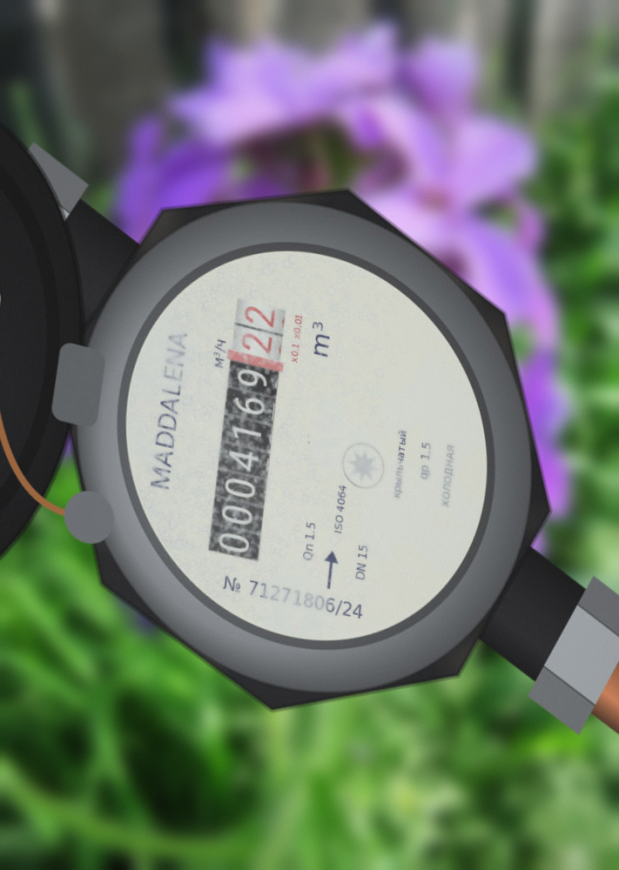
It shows 4169.22 m³
